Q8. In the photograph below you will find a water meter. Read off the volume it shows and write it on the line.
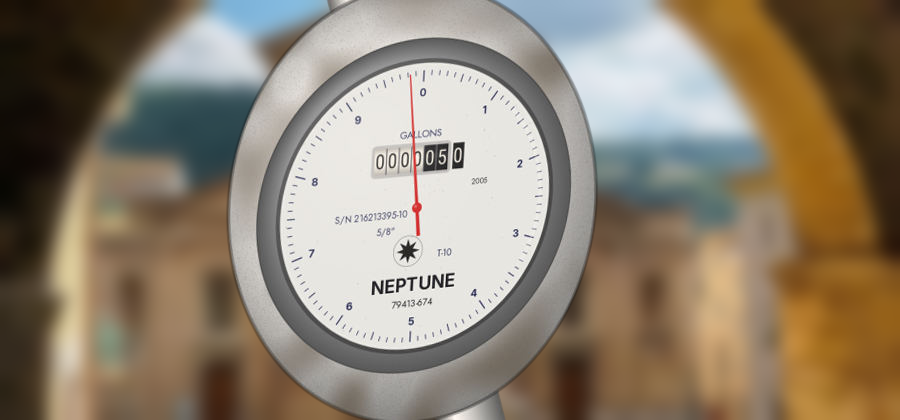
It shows 49.8 gal
